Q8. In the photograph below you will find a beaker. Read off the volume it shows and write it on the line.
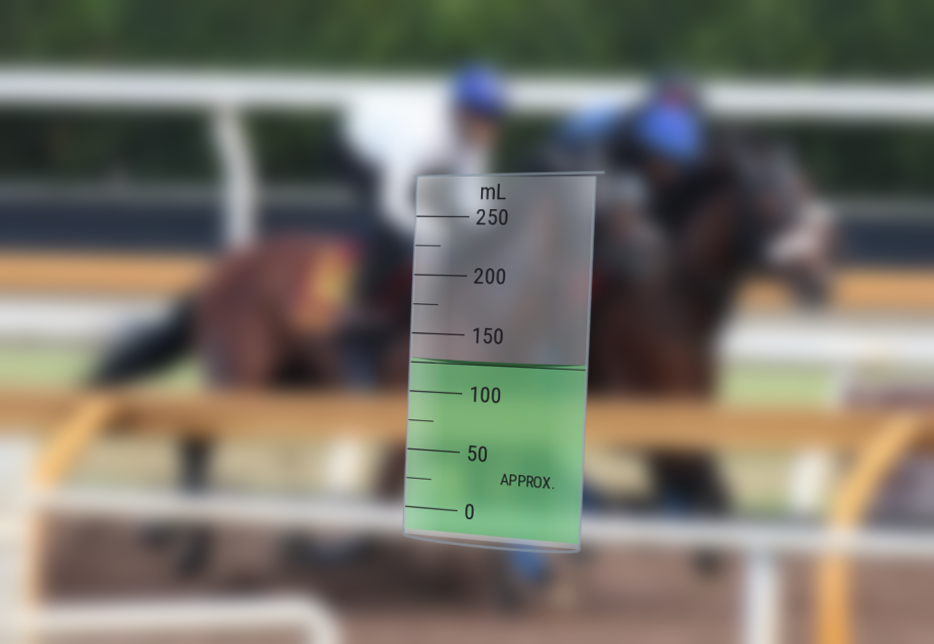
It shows 125 mL
